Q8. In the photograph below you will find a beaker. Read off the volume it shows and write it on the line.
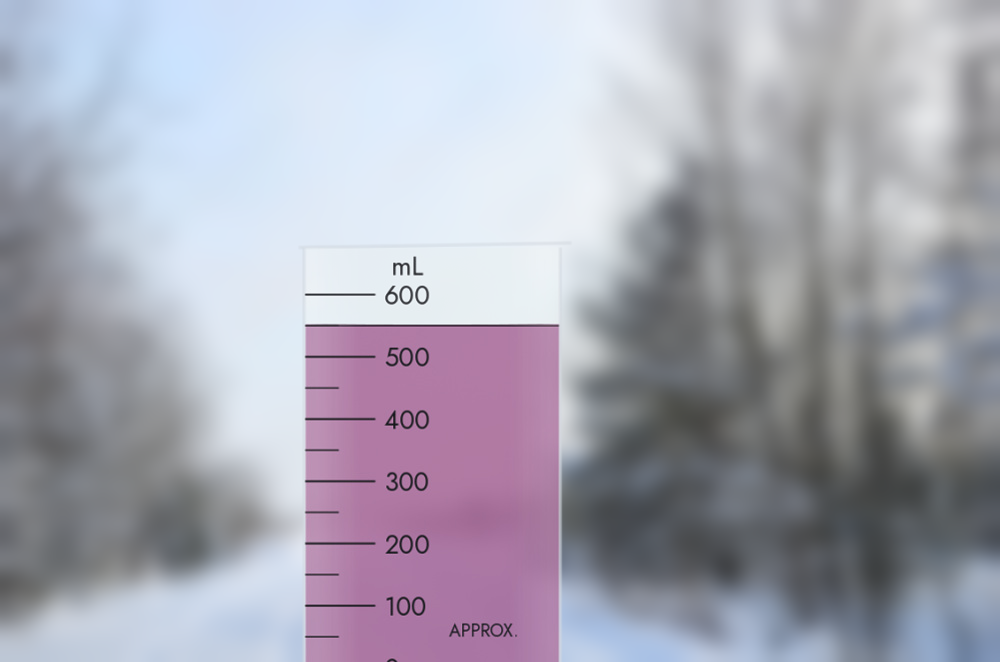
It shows 550 mL
